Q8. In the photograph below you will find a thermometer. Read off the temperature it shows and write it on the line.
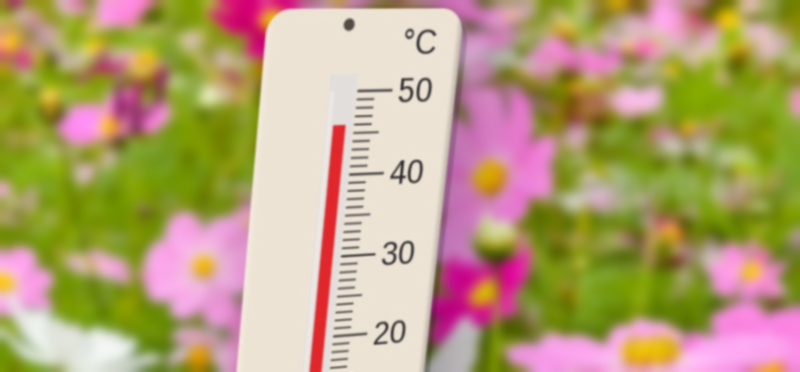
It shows 46 °C
